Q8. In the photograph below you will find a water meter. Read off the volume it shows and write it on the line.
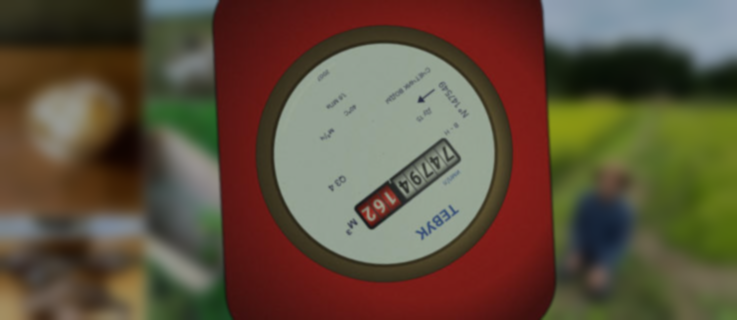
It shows 74794.162 m³
